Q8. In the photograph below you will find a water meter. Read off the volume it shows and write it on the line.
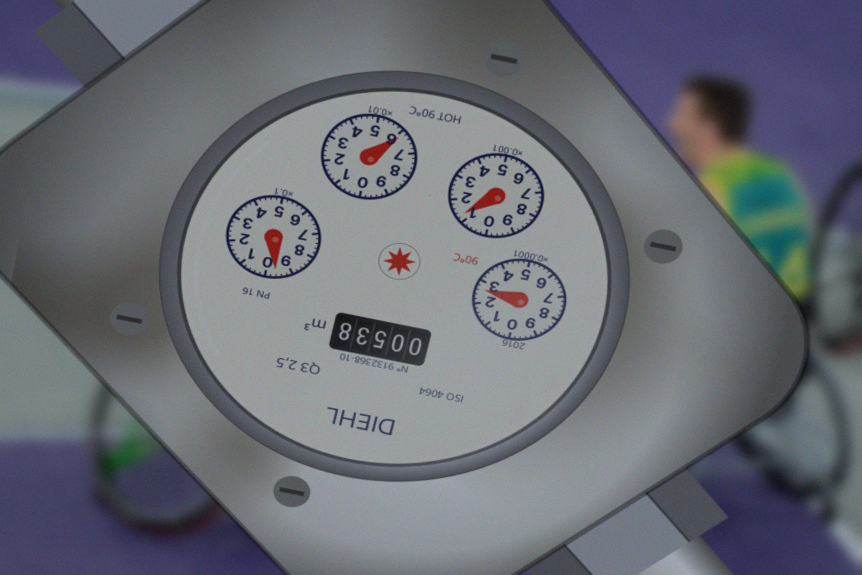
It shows 537.9612 m³
